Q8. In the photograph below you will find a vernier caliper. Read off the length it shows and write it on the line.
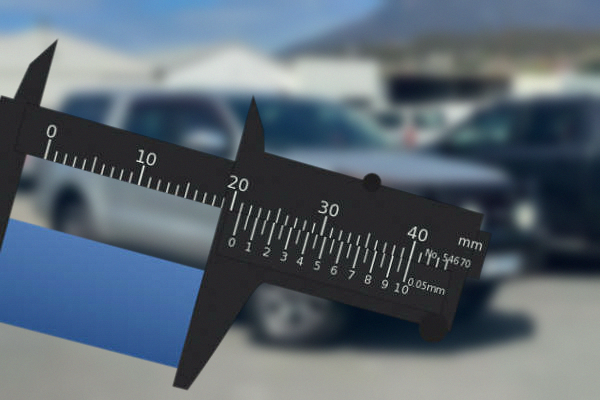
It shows 21.0 mm
